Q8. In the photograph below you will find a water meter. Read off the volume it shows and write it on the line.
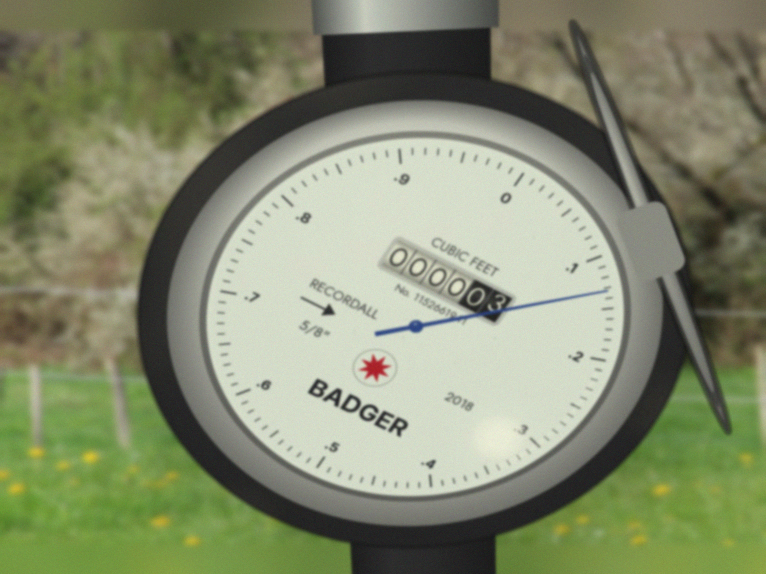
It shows 3.13 ft³
